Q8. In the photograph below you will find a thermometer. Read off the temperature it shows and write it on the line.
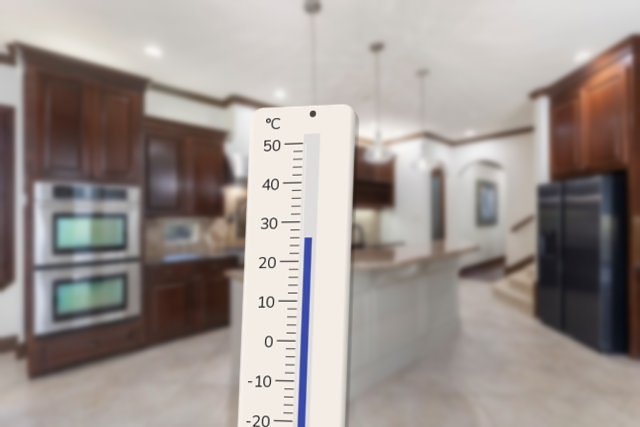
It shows 26 °C
